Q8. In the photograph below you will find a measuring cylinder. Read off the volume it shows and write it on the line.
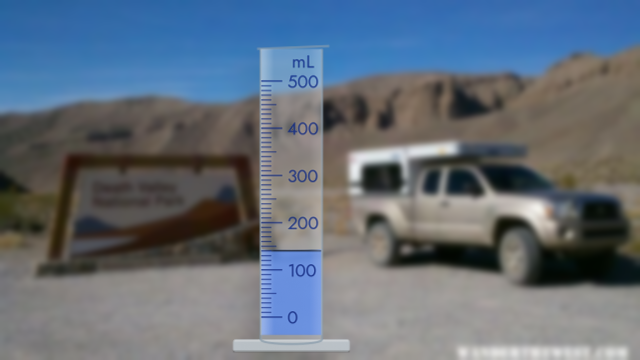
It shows 140 mL
